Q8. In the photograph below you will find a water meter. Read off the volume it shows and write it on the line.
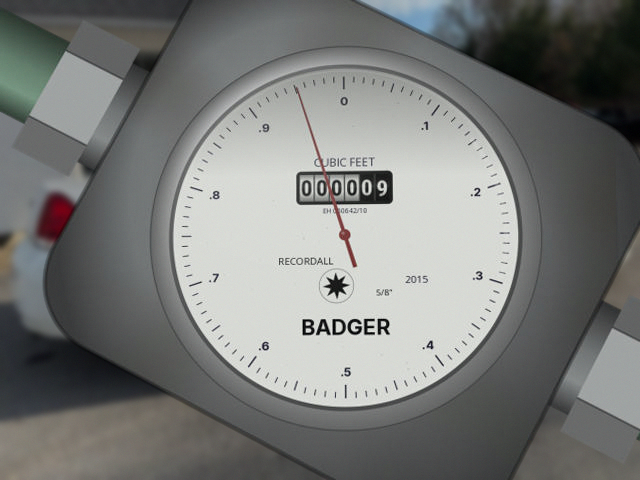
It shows 8.95 ft³
